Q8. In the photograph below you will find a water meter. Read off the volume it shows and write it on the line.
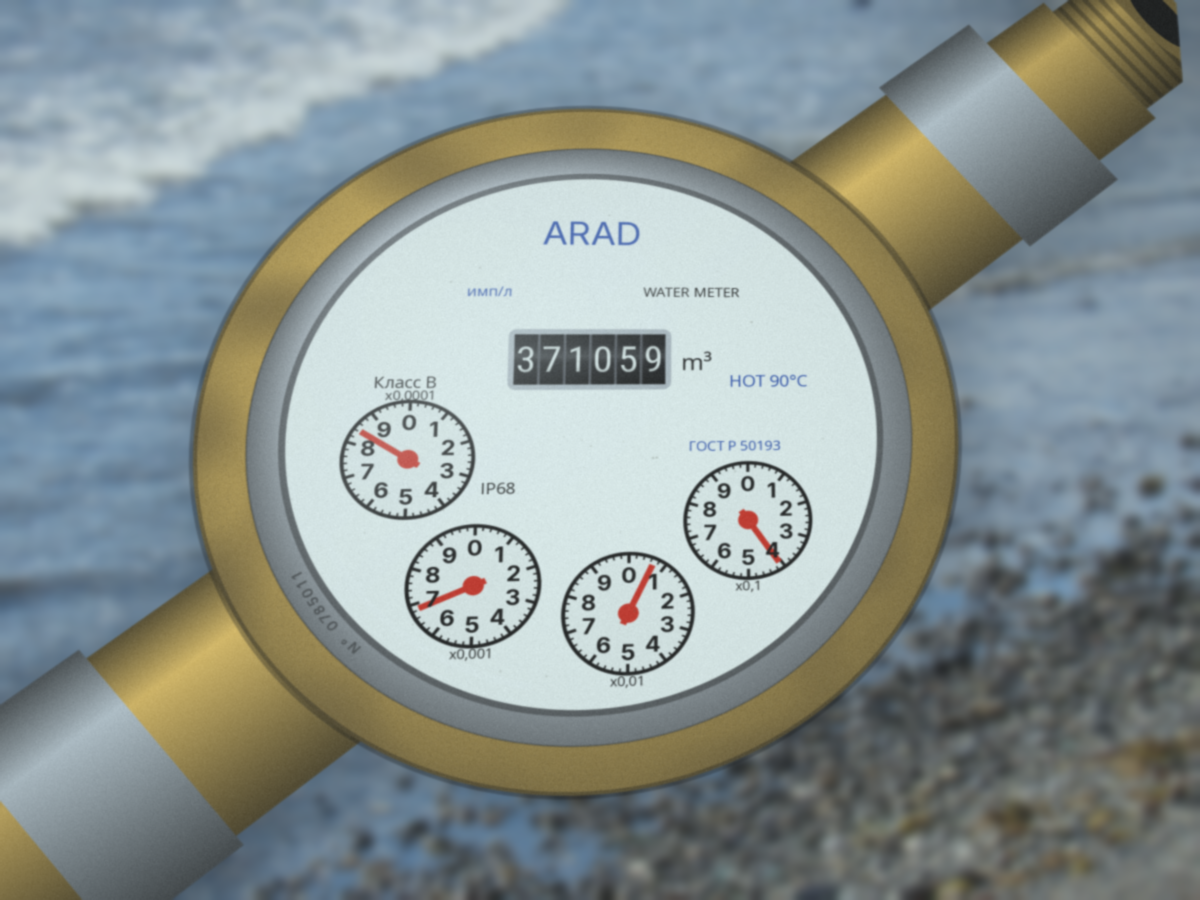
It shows 371059.4068 m³
